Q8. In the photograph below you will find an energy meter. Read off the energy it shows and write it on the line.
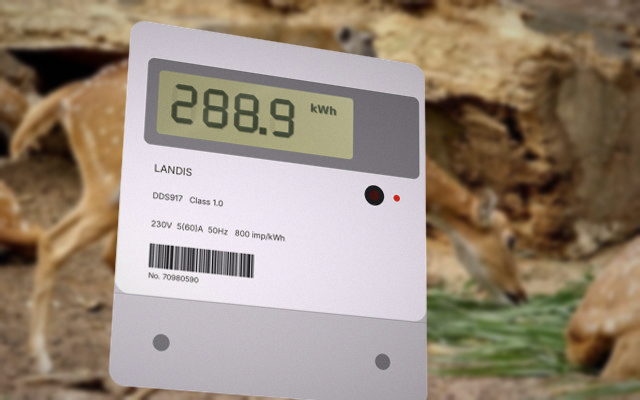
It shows 288.9 kWh
